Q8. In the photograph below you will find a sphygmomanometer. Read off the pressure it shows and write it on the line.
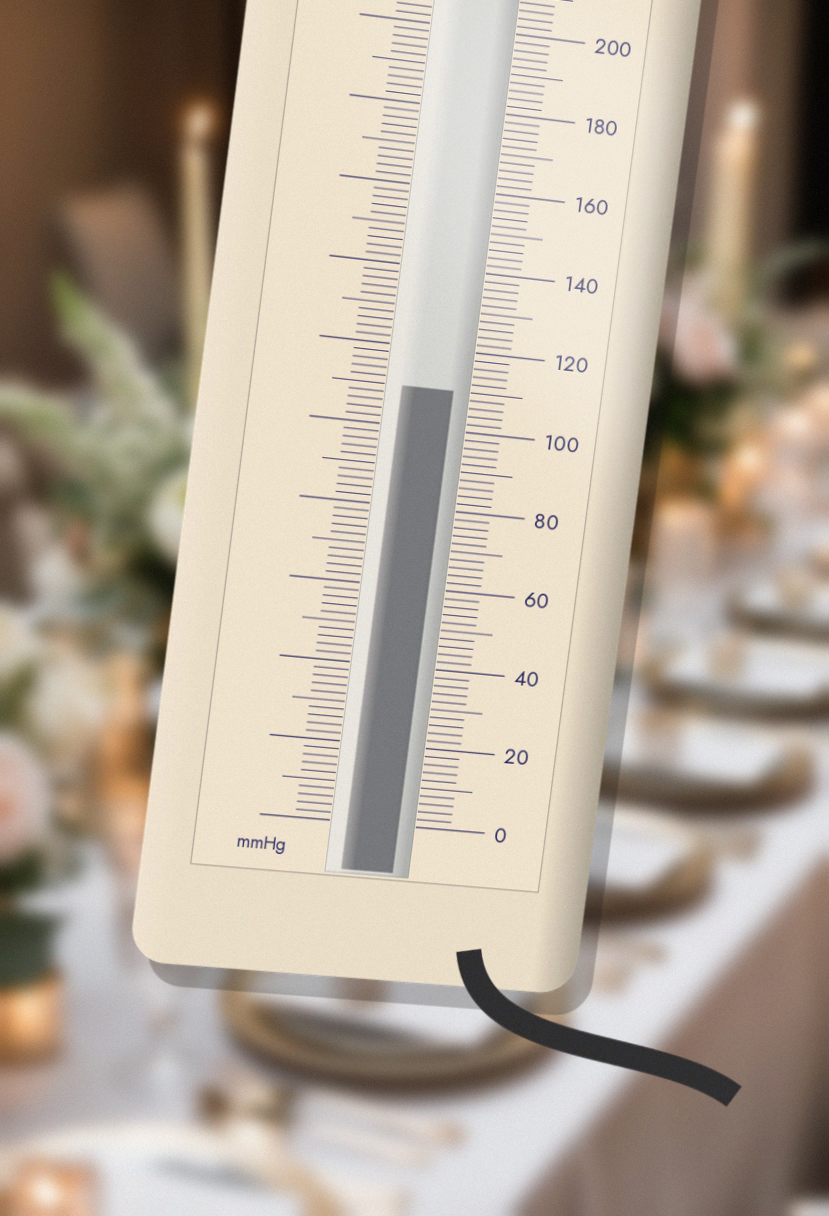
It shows 110 mmHg
